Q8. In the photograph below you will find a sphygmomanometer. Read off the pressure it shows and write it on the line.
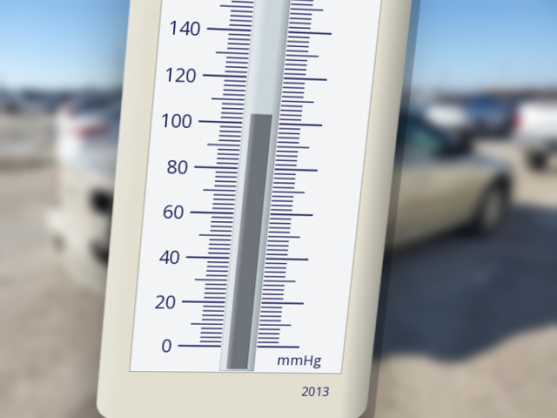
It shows 104 mmHg
